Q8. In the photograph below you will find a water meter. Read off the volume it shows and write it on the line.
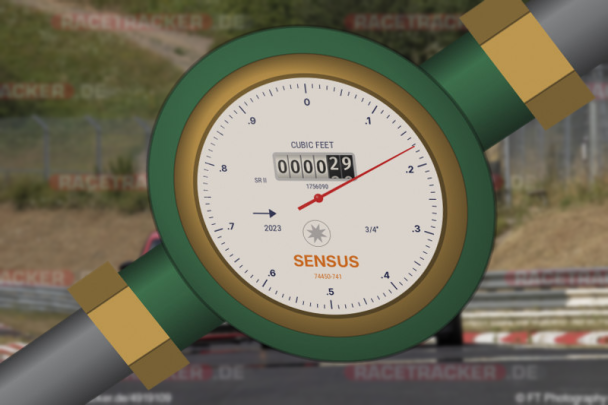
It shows 29.17 ft³
